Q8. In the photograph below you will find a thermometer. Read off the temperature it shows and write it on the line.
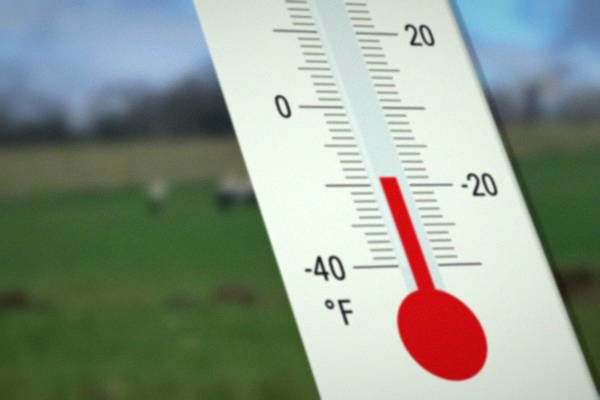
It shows -18 °F
